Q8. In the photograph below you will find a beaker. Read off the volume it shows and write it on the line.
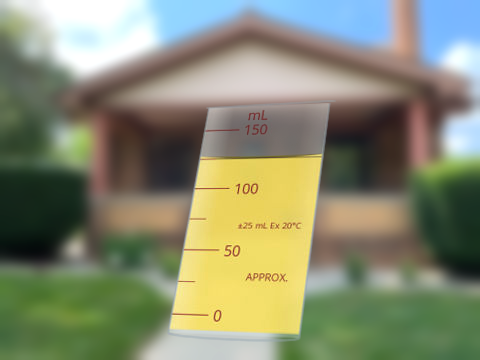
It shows 125 mL
